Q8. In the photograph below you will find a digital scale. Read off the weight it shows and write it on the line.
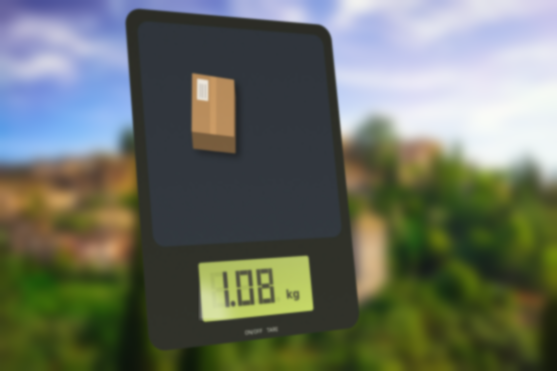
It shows 1.08 kg
